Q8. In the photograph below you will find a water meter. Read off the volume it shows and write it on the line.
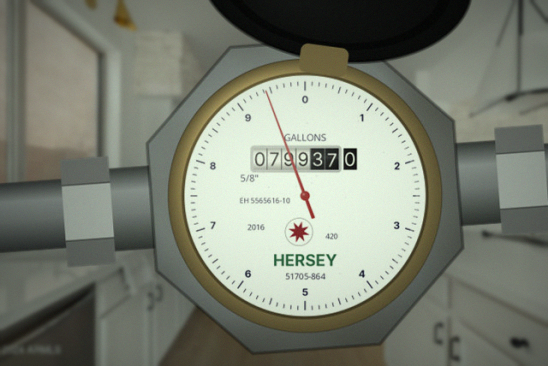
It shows 799369.4 gal
